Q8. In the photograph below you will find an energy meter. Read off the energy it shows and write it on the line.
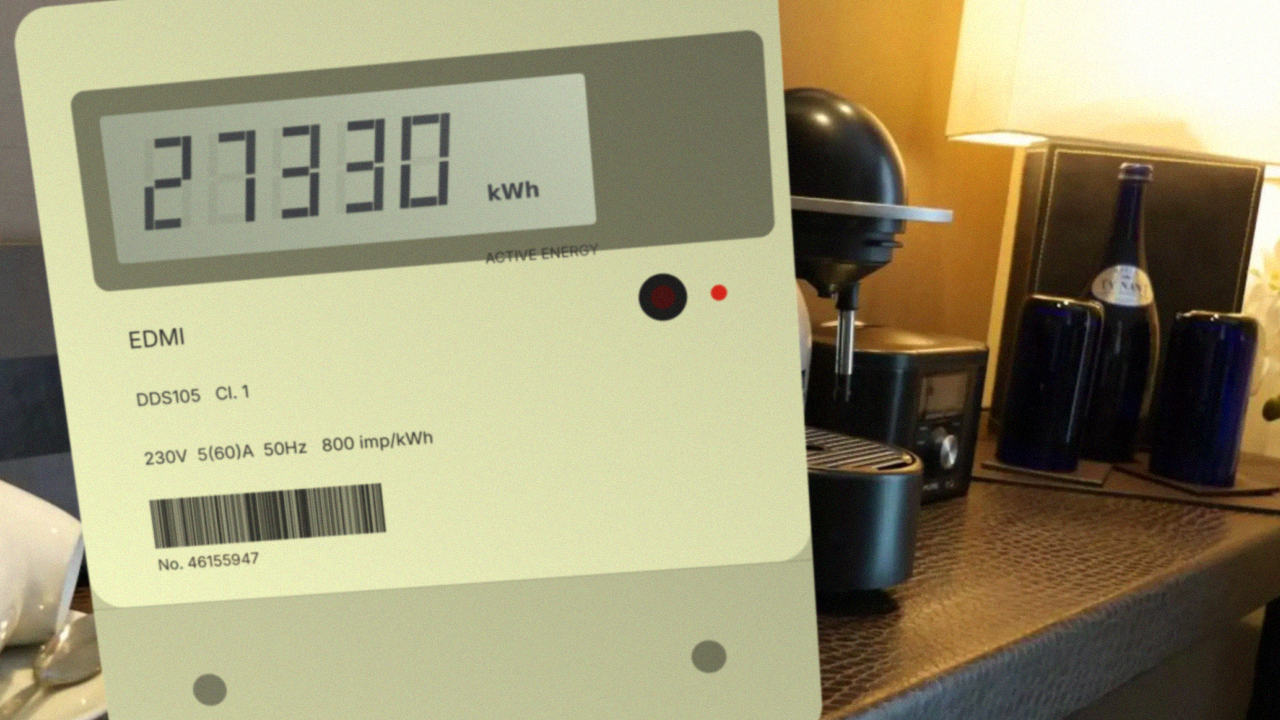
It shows 27330 kWh
